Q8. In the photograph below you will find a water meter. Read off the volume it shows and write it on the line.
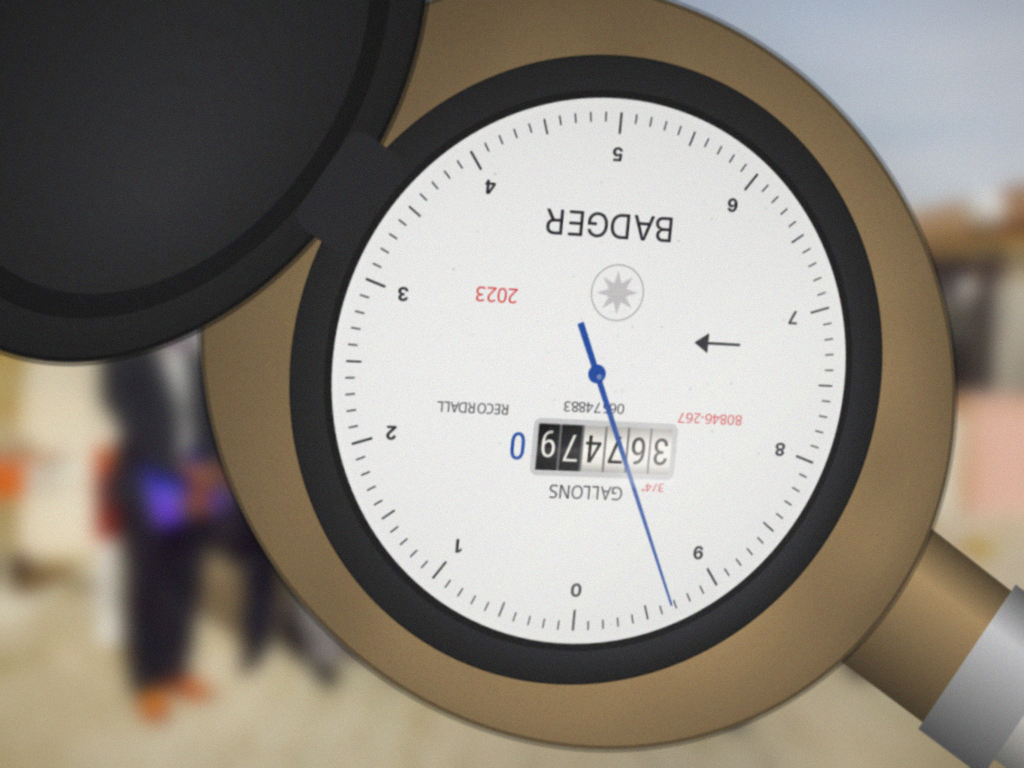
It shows 3674789.3 gal
